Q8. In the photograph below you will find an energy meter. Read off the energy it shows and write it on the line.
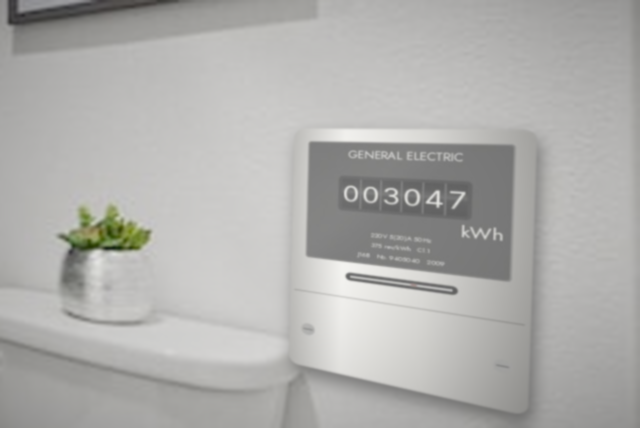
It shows 3047 kWh
